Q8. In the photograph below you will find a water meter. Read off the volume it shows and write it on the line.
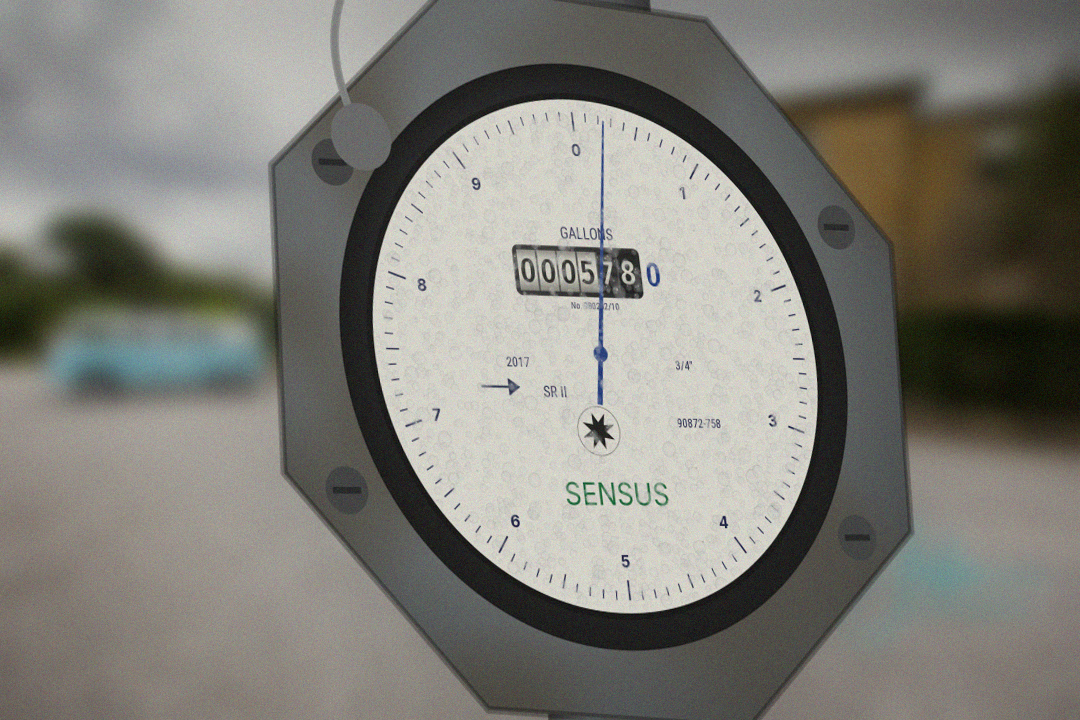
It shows 5780.2 gal
